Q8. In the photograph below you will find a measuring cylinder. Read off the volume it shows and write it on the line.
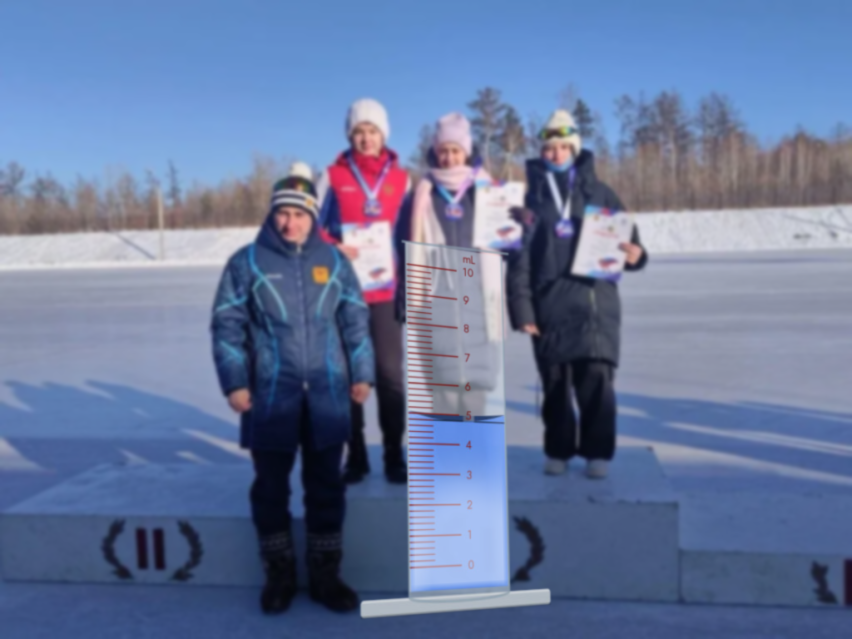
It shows 4.8 mL
